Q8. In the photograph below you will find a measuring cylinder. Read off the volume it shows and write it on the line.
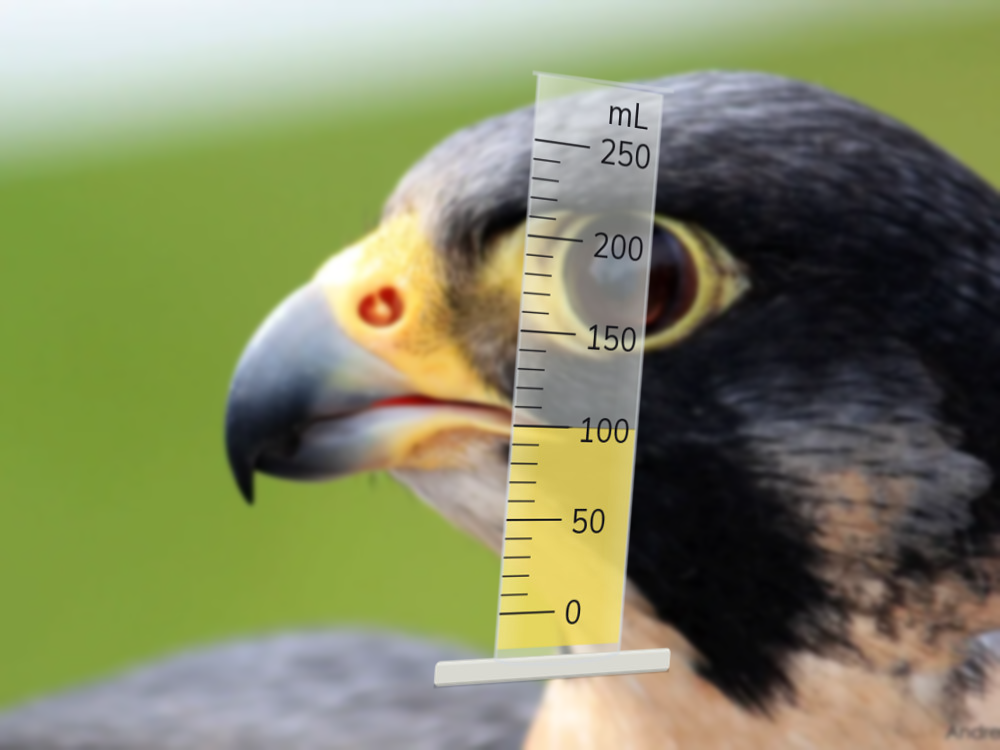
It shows 100 mL
